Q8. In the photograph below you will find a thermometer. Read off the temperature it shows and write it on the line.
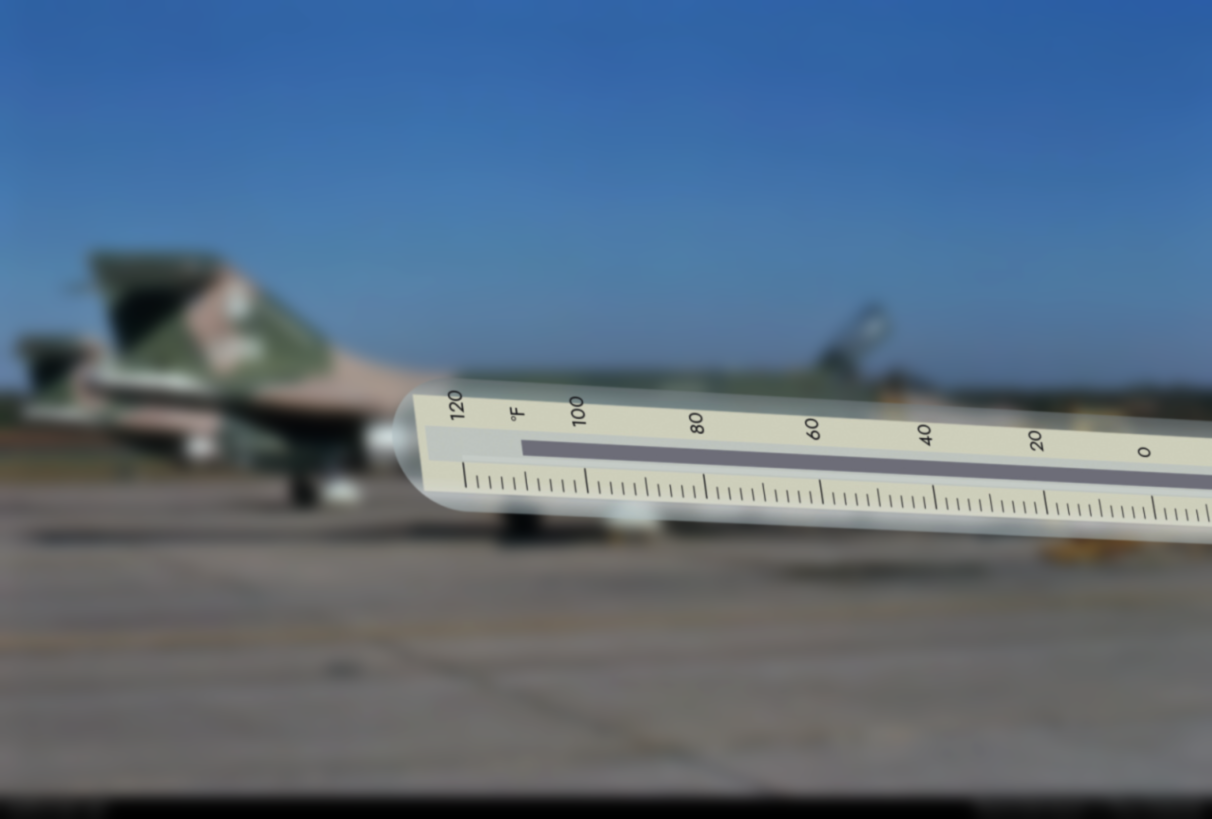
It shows 110 °F
